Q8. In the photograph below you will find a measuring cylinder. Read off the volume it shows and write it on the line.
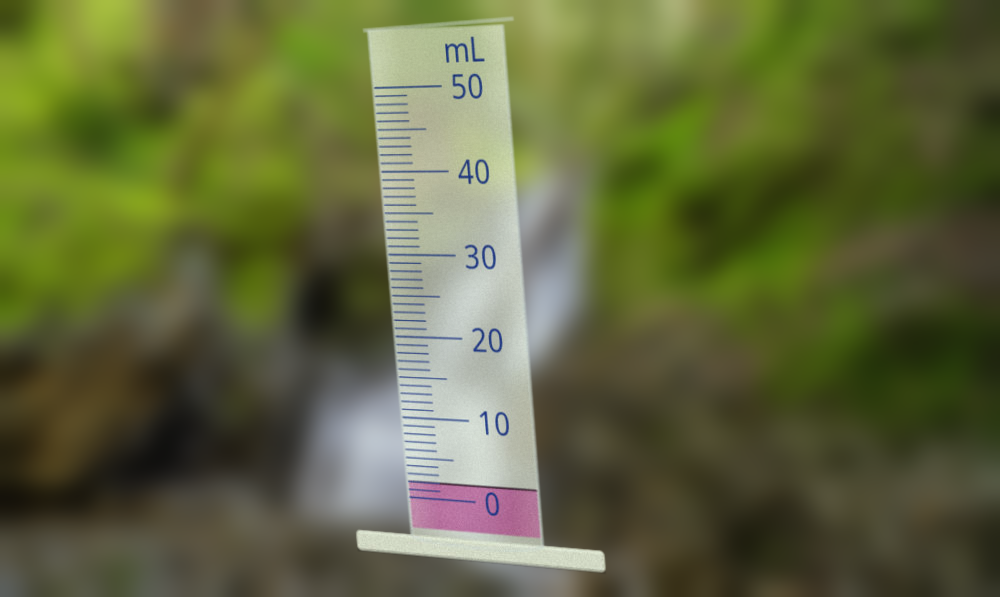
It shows 2 mL
